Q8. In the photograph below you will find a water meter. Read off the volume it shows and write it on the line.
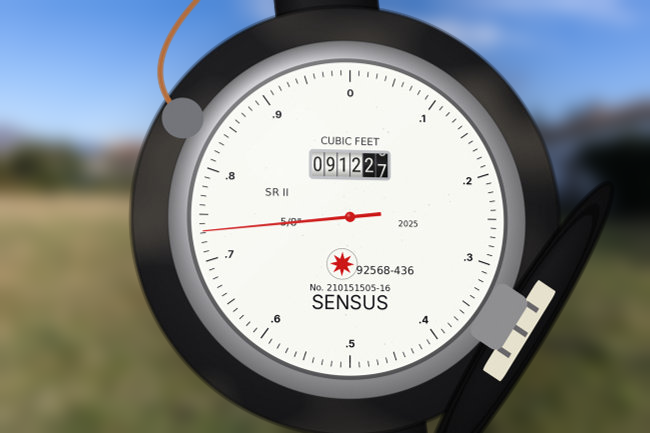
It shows 91226.73 ft³
